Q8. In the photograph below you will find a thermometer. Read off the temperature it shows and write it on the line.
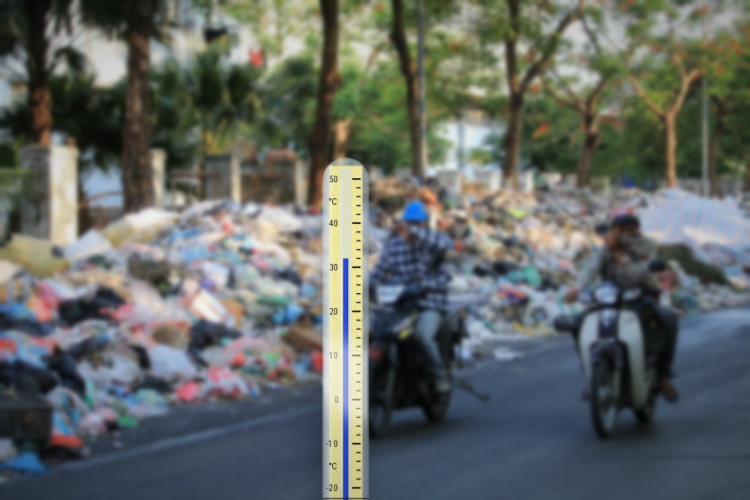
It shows 32 °C
